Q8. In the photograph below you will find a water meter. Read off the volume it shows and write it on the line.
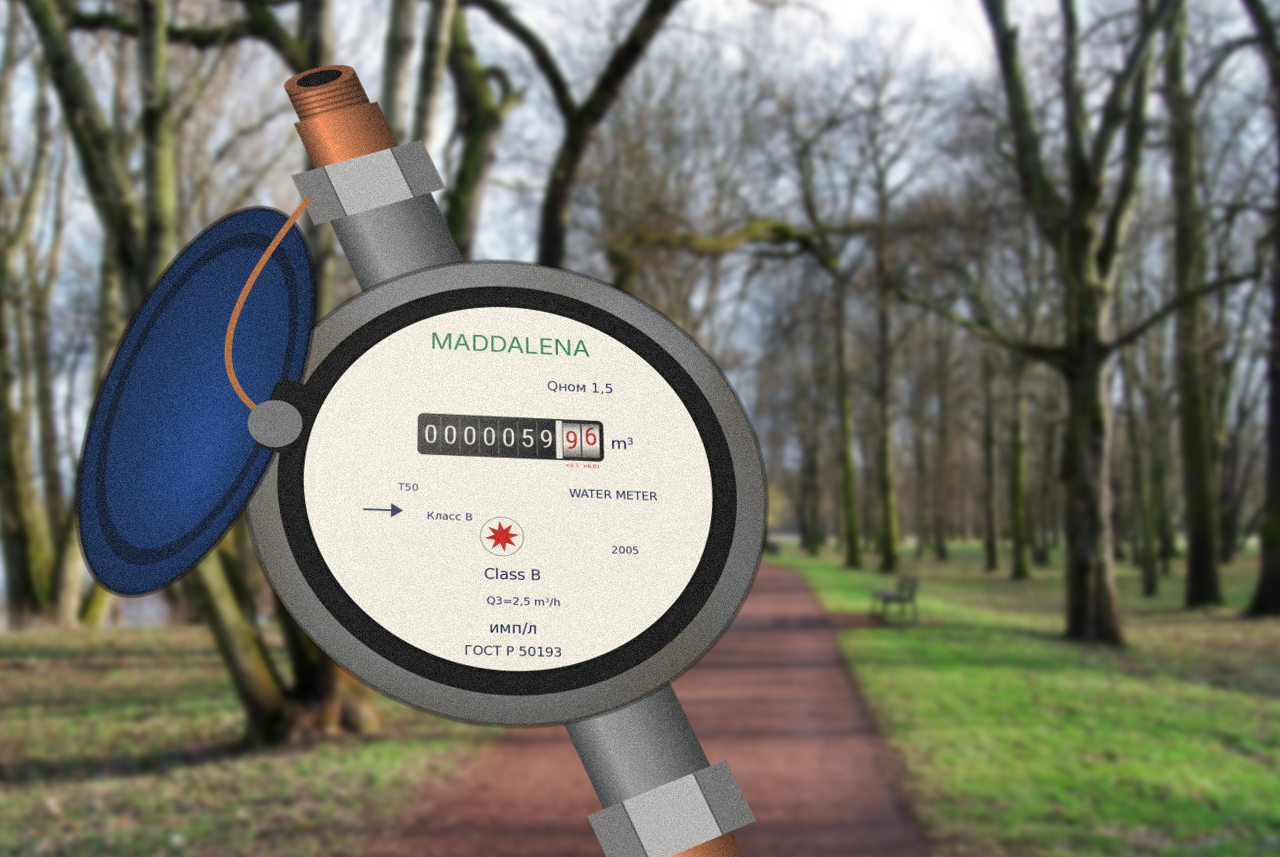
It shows 59.96 m³
